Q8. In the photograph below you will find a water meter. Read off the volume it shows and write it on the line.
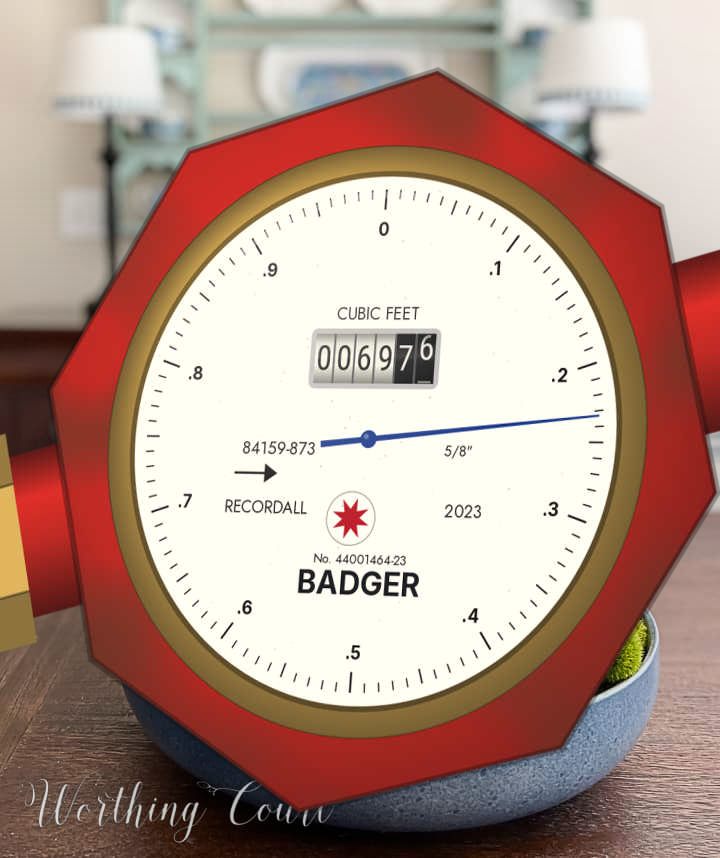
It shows 6976.23 ft³
